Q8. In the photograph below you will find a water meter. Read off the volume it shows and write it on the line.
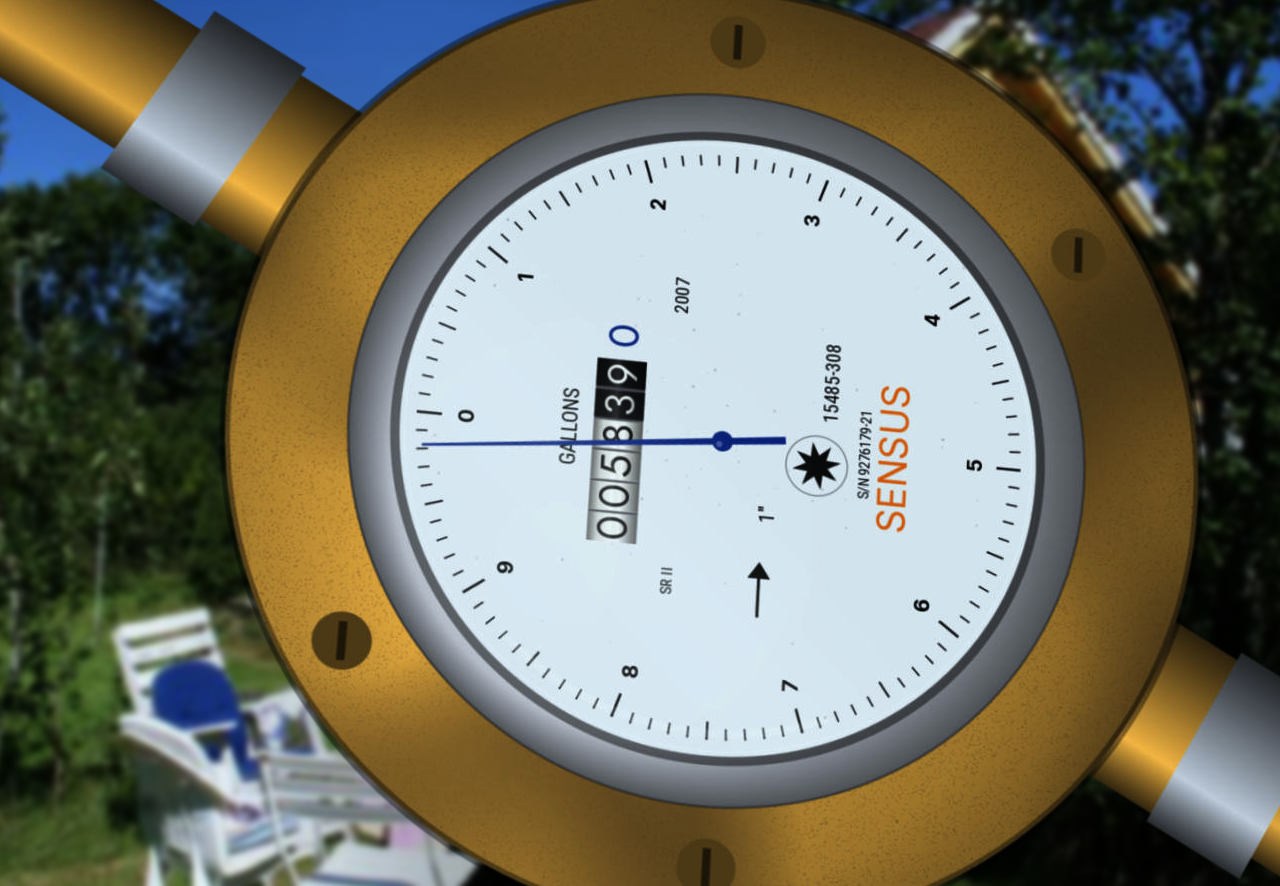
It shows 58389.8 gal
